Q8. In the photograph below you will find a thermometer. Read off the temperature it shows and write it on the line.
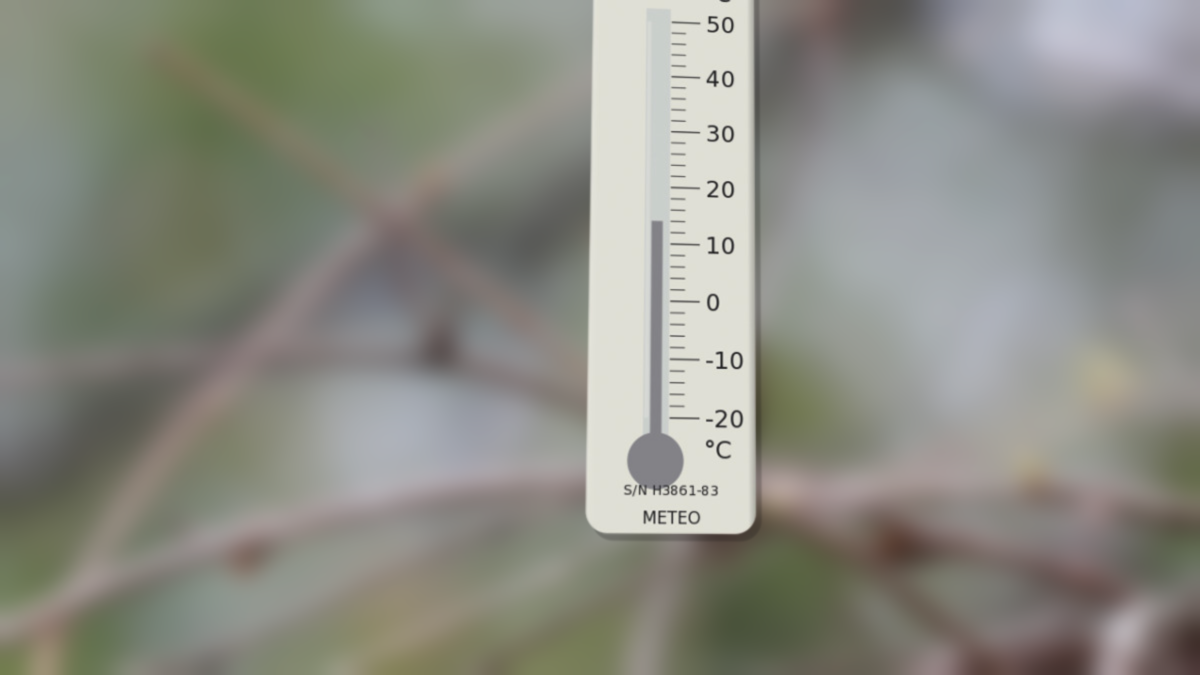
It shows 14 °C
